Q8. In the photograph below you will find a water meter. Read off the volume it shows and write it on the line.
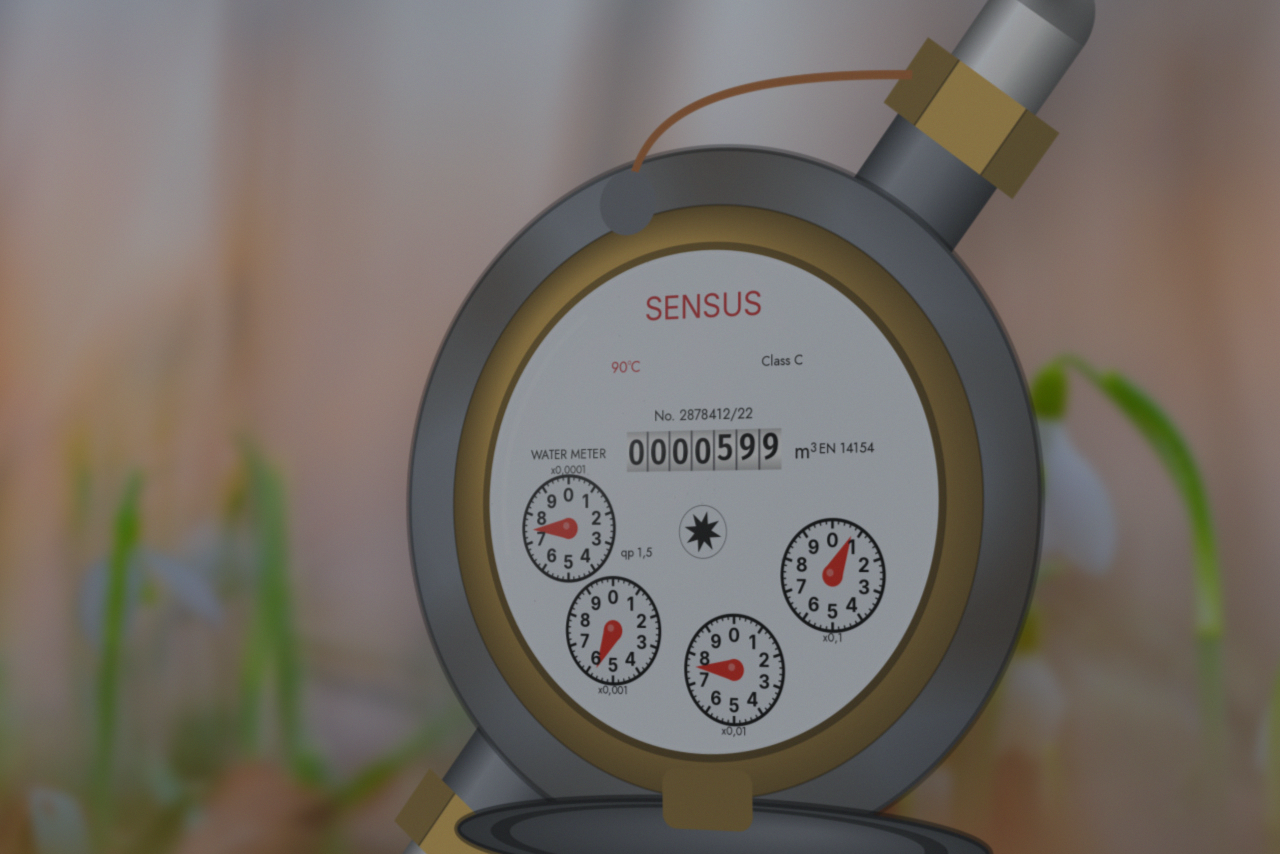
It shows 599.0757 m³
